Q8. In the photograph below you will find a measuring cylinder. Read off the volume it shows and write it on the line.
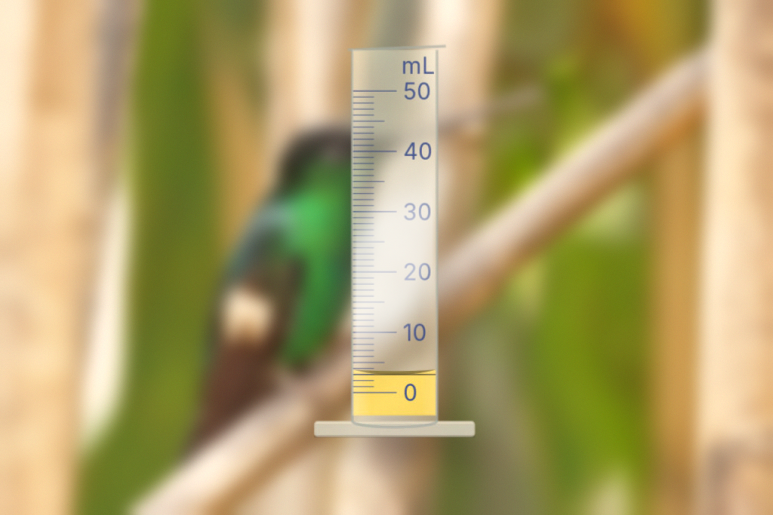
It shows 3 mL
